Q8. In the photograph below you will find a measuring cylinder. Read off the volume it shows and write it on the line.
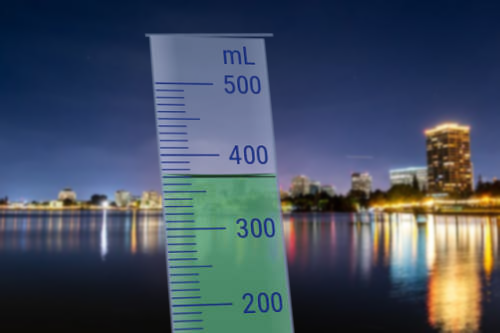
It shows 370 mL
